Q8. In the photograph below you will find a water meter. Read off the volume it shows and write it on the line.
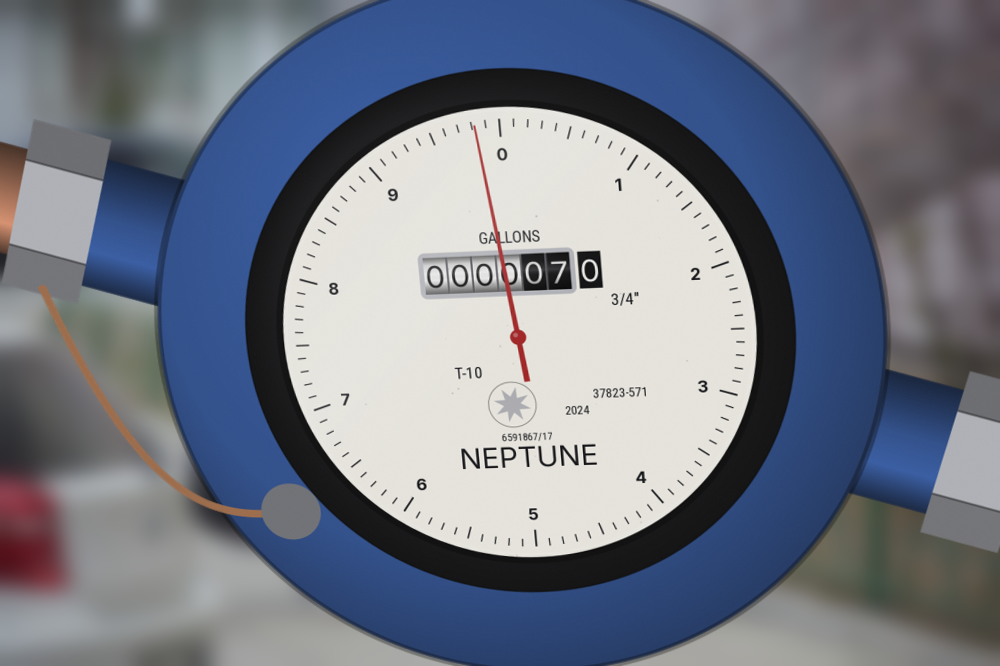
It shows 69.8 gal
